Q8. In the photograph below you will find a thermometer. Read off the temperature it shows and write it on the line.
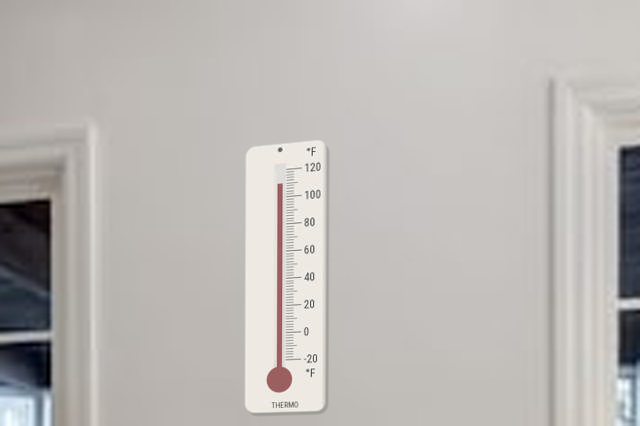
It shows 110 °F
